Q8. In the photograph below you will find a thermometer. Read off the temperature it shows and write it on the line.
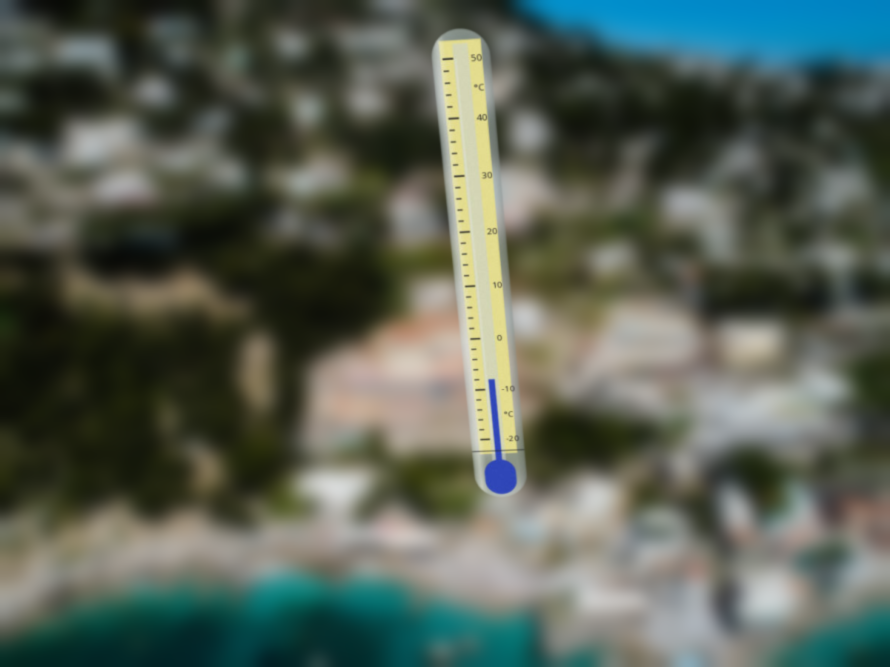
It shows -8 °C
